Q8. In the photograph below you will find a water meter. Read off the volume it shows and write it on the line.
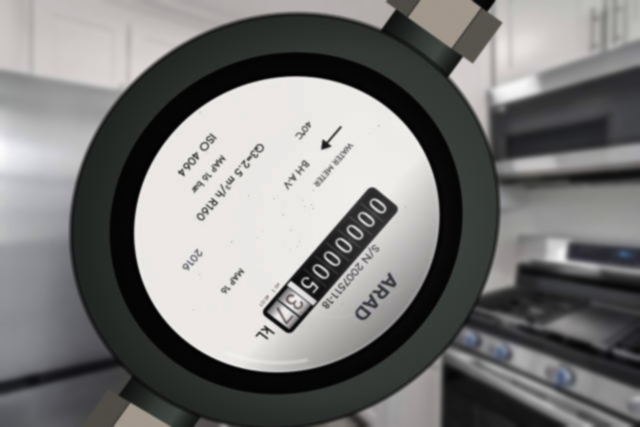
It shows 5.37 kL
